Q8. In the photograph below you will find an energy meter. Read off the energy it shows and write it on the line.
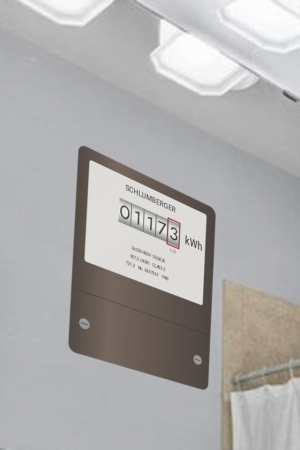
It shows 117.3 kWh
